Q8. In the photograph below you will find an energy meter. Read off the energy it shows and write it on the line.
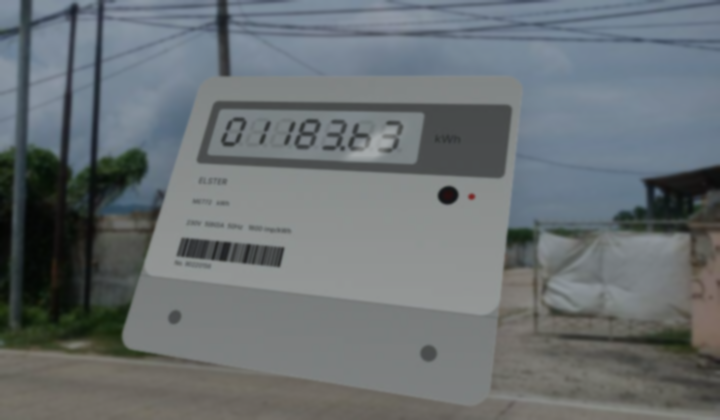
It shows 1183.63 kWh
